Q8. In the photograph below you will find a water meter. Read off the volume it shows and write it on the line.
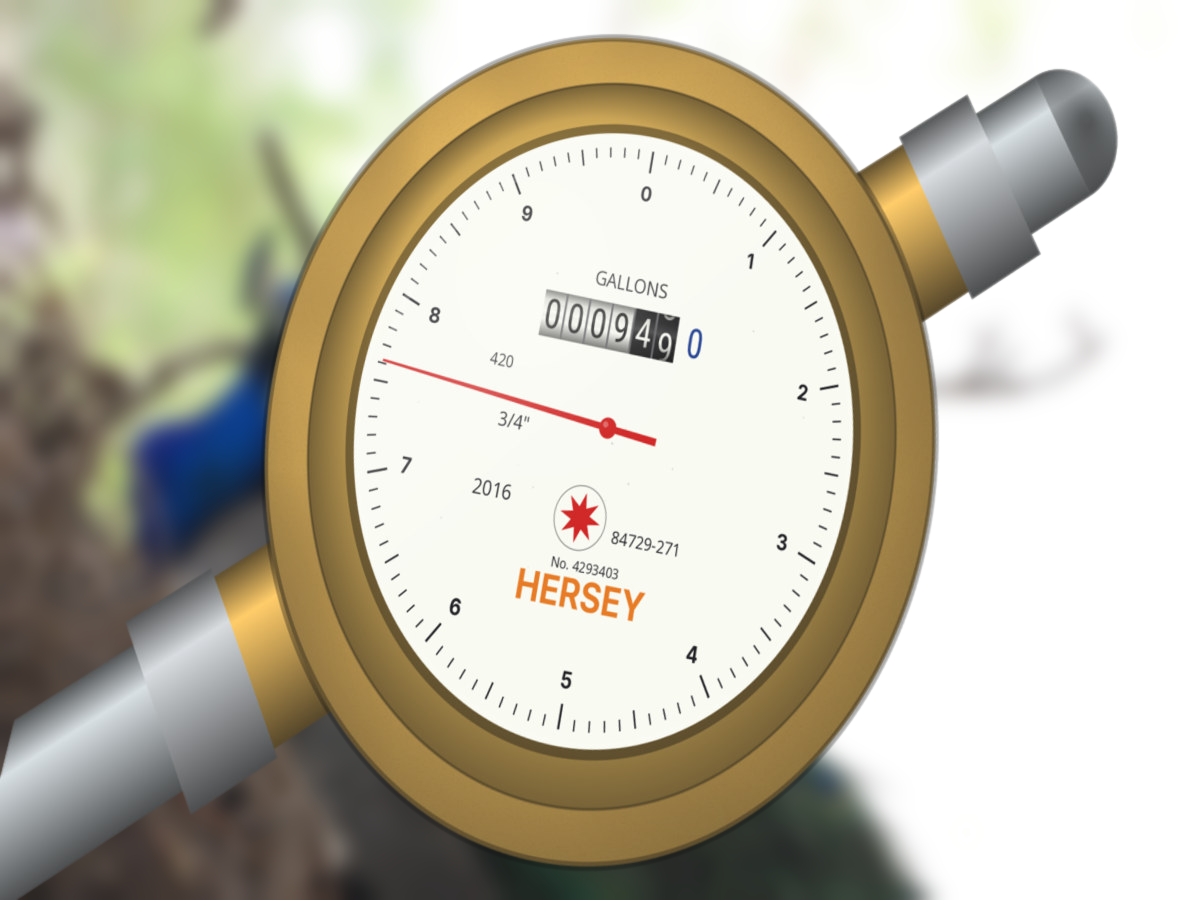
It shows 9487.6 gal
